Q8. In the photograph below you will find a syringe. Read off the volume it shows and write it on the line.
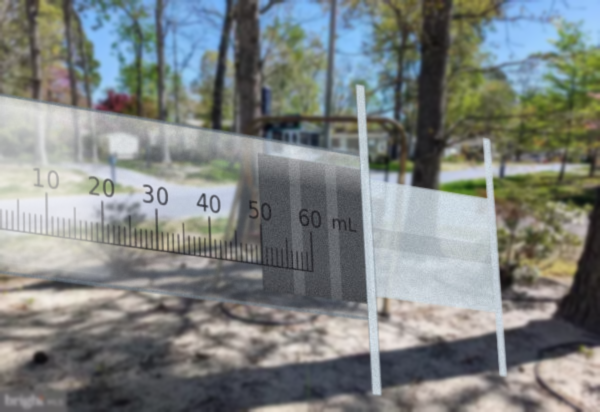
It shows 50 mL
